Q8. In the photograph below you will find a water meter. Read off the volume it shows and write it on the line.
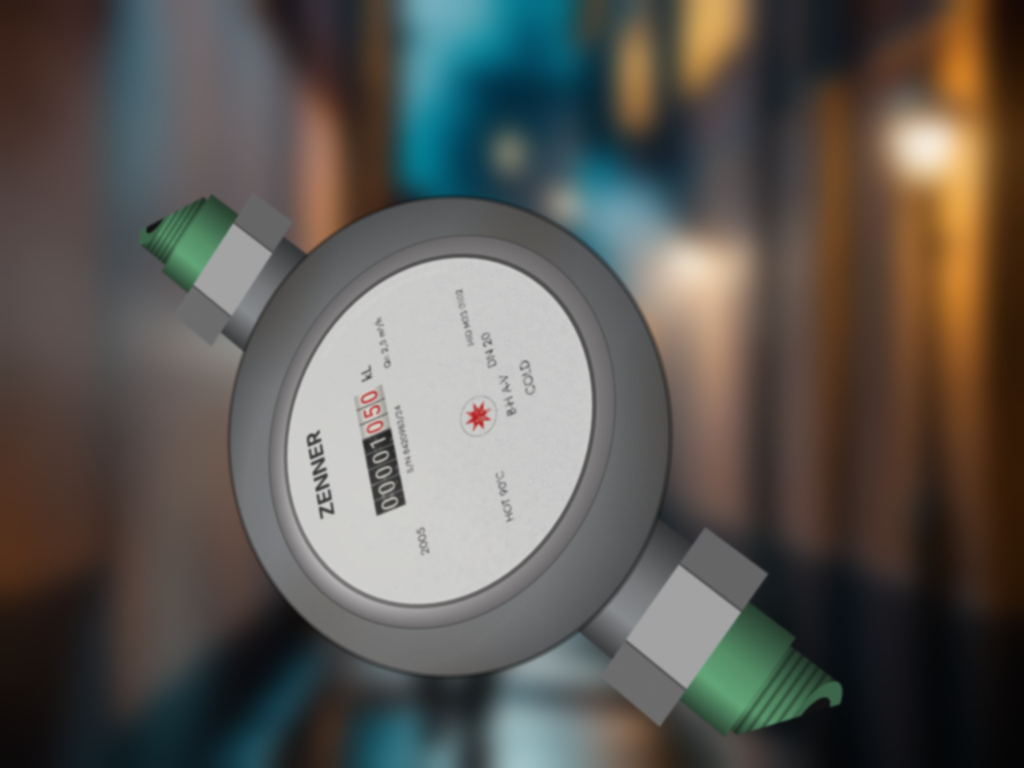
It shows 1.050 kL
